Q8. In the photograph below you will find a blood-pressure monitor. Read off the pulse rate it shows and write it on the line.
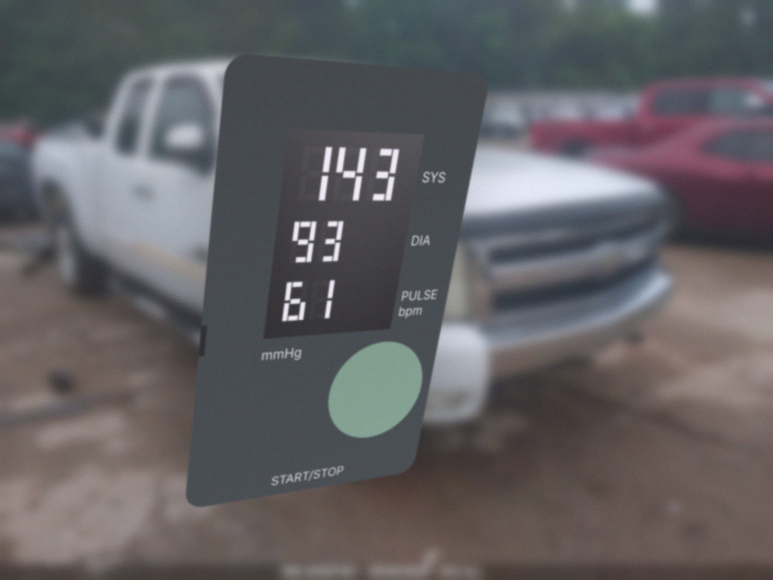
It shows 61 bpm
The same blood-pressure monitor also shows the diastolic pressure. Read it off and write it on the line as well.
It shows 93 mmHg
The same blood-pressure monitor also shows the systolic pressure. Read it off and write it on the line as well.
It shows 143 mmHg
